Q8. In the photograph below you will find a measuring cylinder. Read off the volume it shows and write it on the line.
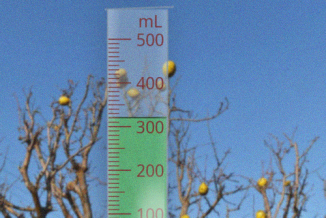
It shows 320 mL
